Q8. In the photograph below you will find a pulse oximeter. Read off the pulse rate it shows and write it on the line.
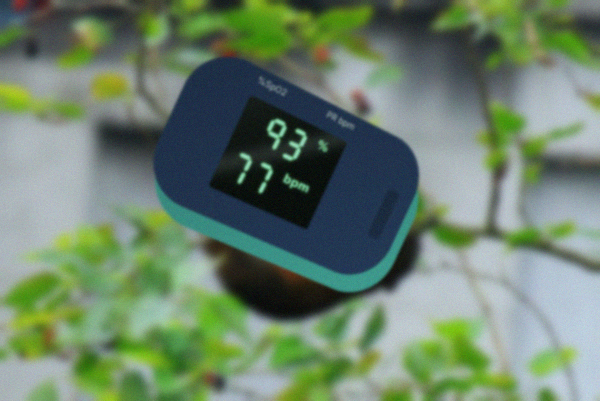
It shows 77 bpm
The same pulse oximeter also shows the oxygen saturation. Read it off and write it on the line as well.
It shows 93 %
